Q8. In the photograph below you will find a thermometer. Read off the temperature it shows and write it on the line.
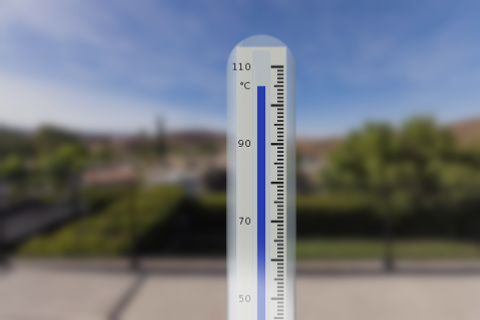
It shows 105 °C
